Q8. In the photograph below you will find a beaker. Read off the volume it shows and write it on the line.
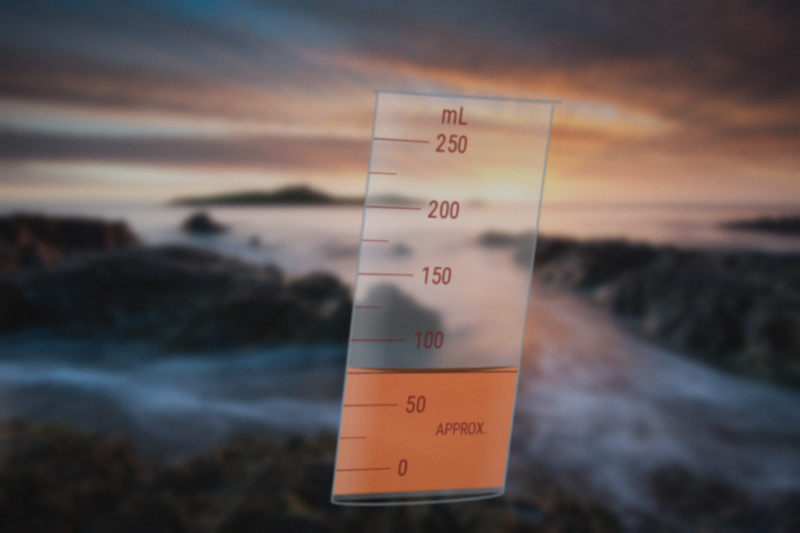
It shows 75 mL
